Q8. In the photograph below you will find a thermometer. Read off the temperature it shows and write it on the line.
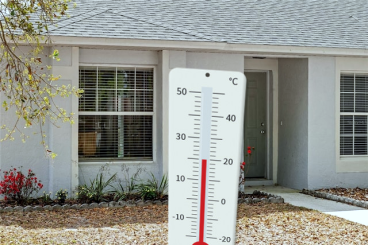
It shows 20 °C
